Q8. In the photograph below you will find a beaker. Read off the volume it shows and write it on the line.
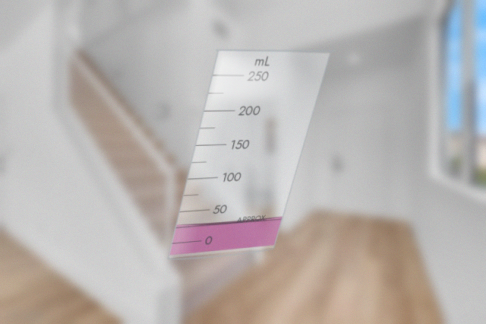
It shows 25 mL
